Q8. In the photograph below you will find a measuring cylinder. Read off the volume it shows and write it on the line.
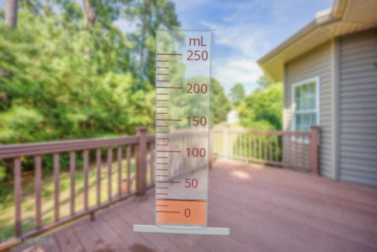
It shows 20 mL
